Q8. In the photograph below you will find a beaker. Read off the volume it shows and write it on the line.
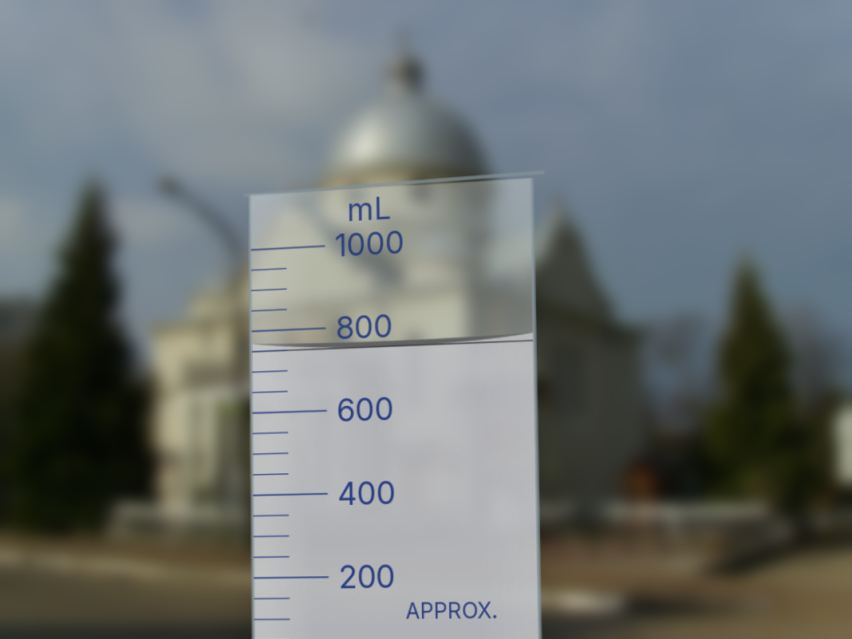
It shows 750 mL
